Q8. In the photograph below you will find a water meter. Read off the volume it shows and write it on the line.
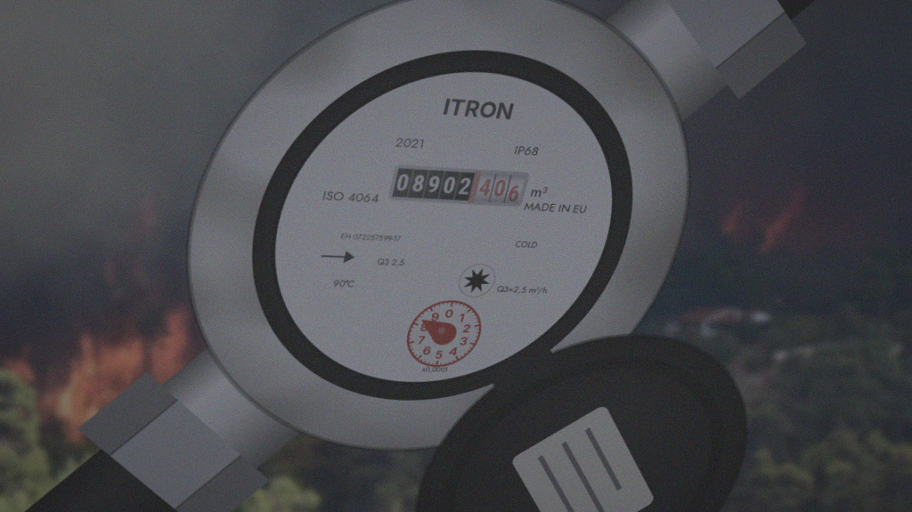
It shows 8902.4058 m³
